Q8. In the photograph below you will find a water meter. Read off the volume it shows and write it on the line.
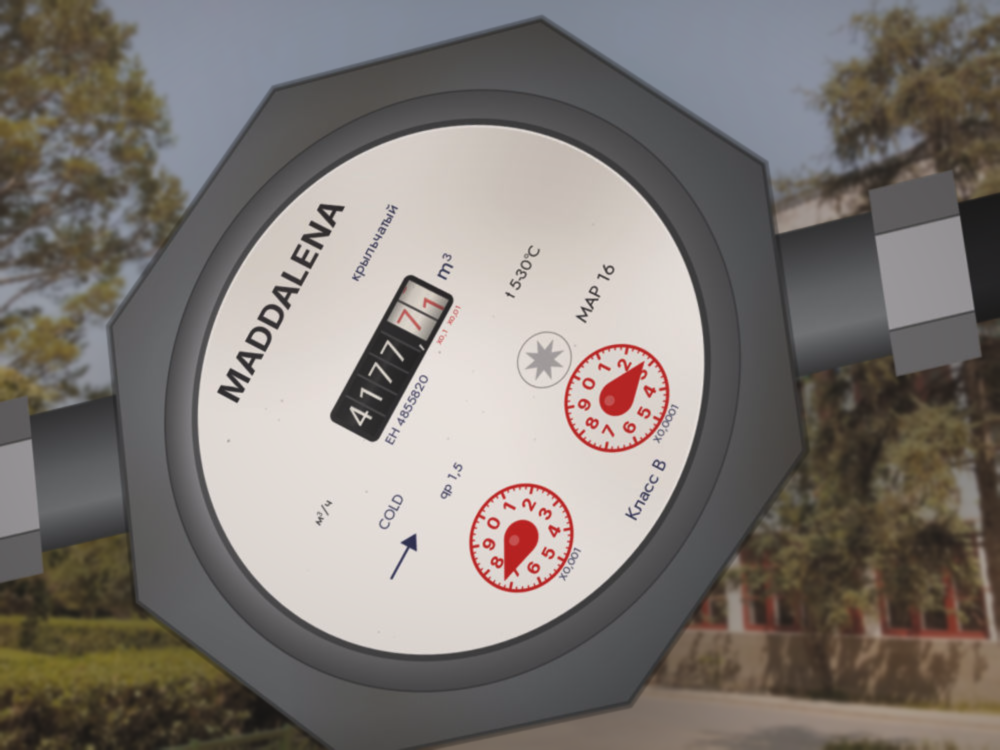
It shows 4177.7072 m³
